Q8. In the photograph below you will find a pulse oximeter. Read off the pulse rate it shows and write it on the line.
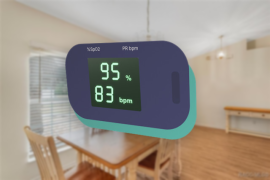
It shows 83 bpm
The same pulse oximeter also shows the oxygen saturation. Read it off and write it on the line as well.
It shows 95 %
